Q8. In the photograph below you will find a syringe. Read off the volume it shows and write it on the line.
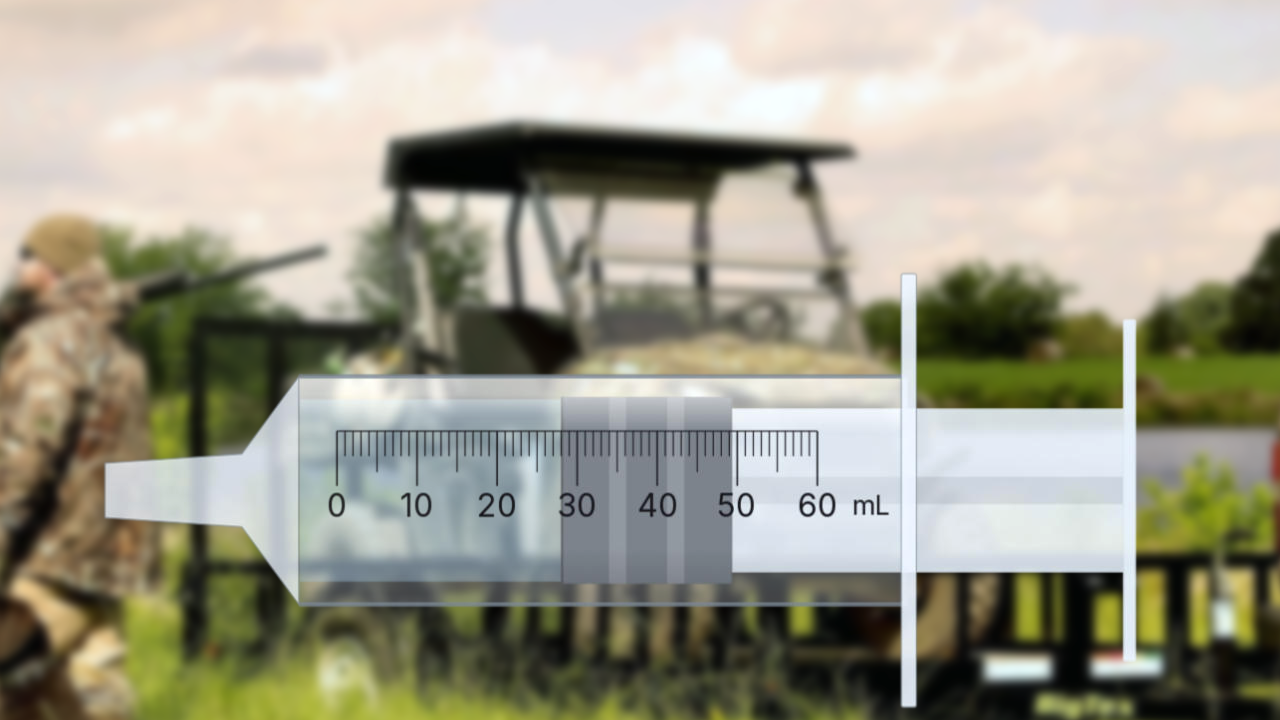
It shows 28 mL
